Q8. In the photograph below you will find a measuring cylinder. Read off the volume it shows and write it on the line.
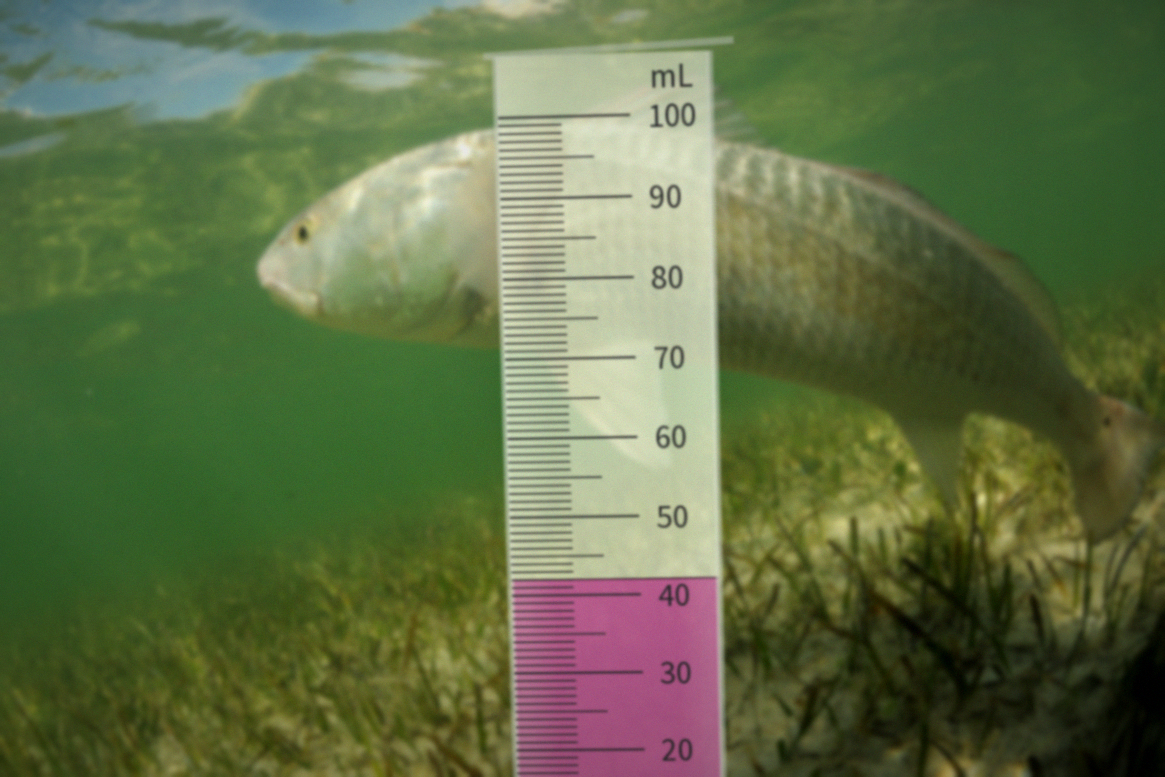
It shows 42 mL
